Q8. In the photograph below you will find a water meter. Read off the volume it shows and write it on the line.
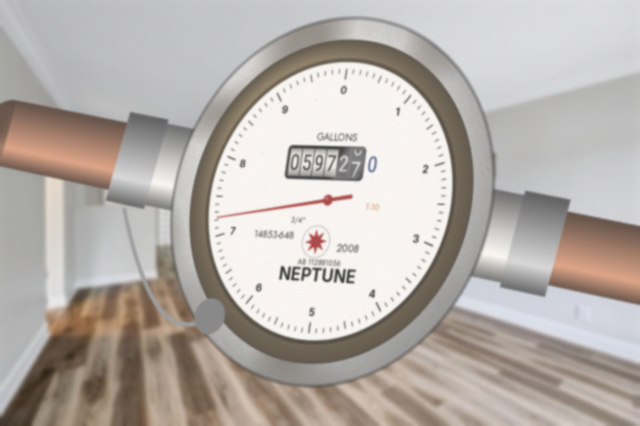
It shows 597267.2 gal
